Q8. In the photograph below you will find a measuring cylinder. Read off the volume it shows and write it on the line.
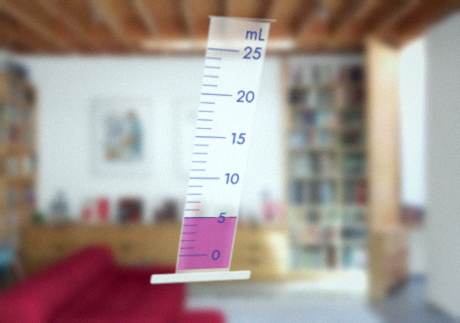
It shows 5 mL
